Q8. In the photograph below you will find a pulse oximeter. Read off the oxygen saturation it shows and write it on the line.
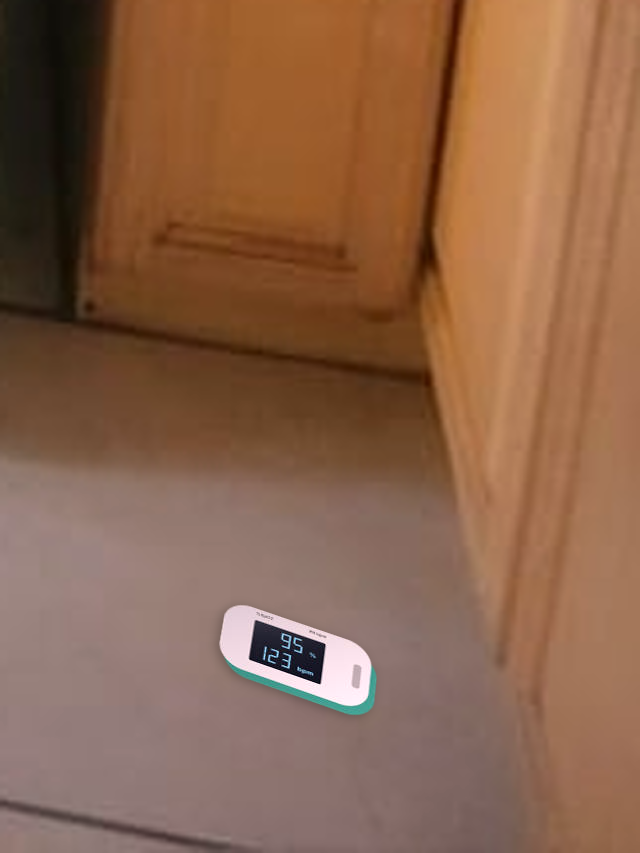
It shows 95 %
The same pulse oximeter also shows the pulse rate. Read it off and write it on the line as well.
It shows 123 bpm
